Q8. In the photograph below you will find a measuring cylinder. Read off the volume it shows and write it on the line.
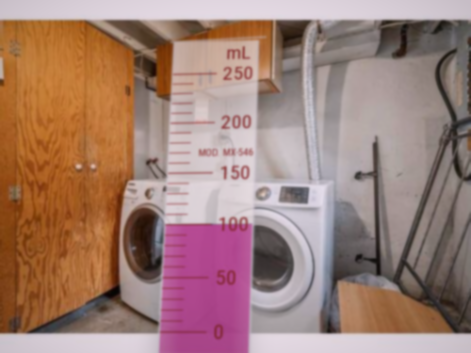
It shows 100 mL
